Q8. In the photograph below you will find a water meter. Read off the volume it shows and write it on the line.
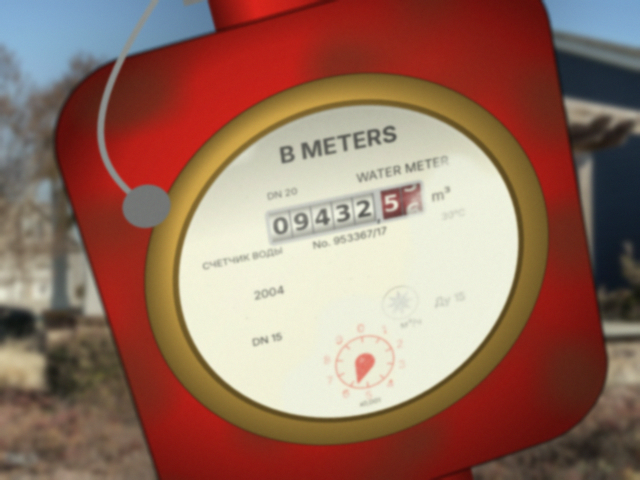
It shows 9432.555 m³
